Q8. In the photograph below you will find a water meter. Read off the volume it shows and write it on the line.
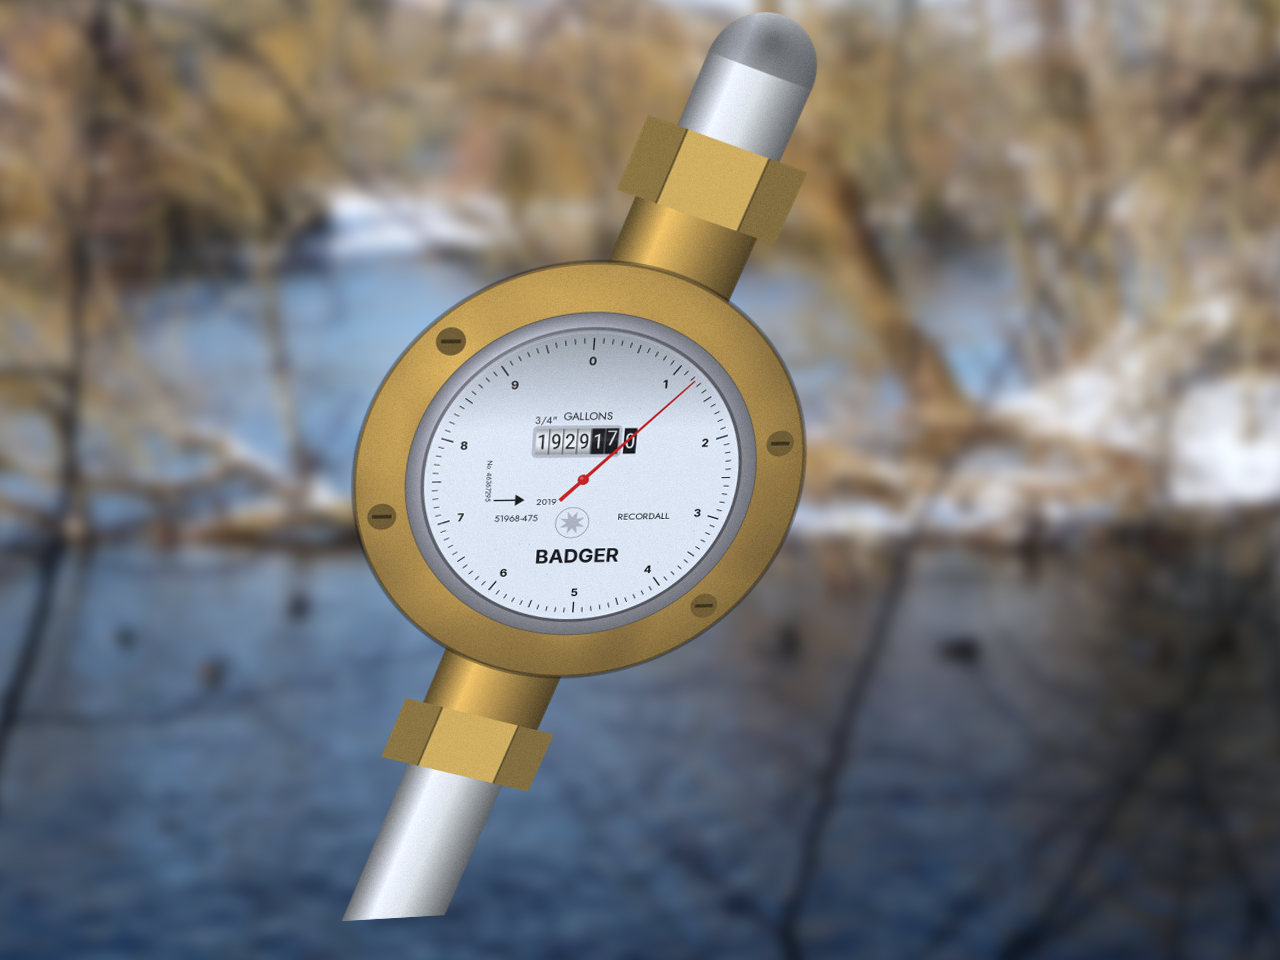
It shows 1929171.2 gal
